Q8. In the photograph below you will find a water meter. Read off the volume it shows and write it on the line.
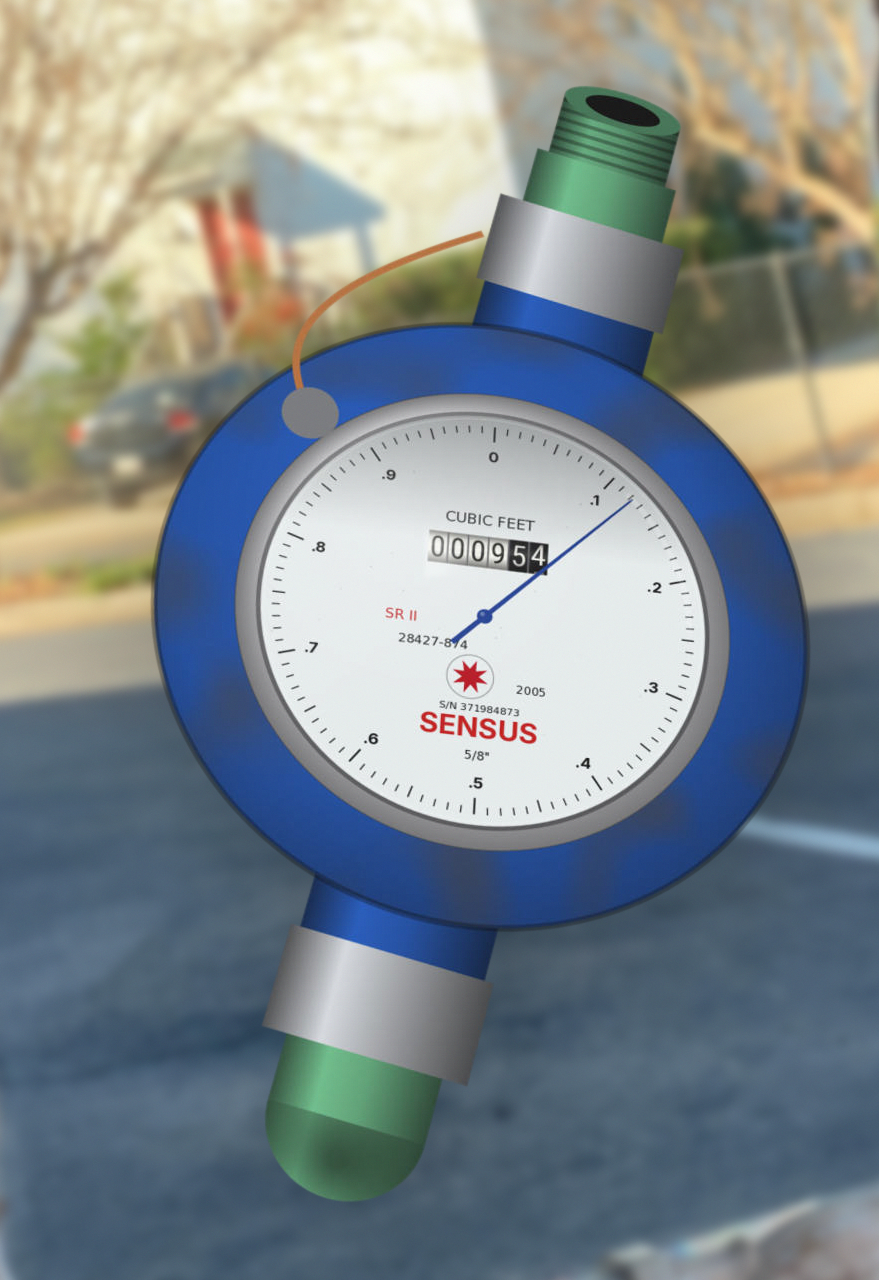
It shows 954.12 ft³
